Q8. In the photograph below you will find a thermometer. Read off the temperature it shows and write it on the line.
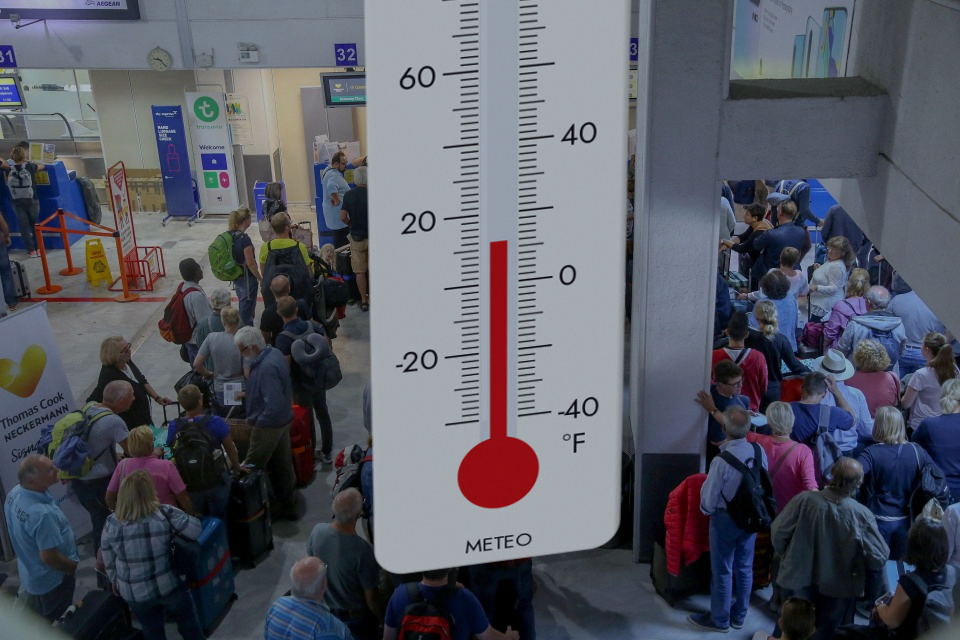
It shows 12 °F
